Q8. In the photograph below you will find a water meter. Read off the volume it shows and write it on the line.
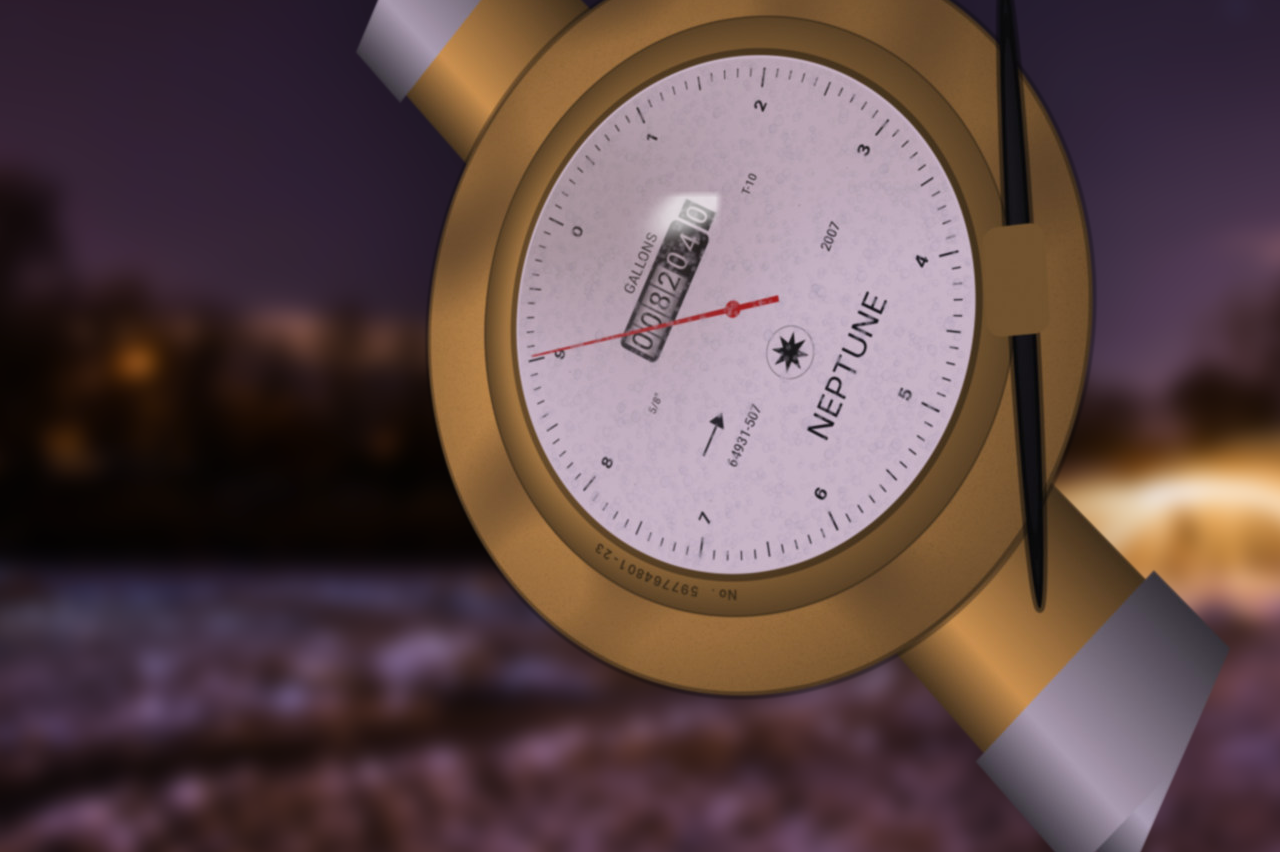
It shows 82039.0 gal
